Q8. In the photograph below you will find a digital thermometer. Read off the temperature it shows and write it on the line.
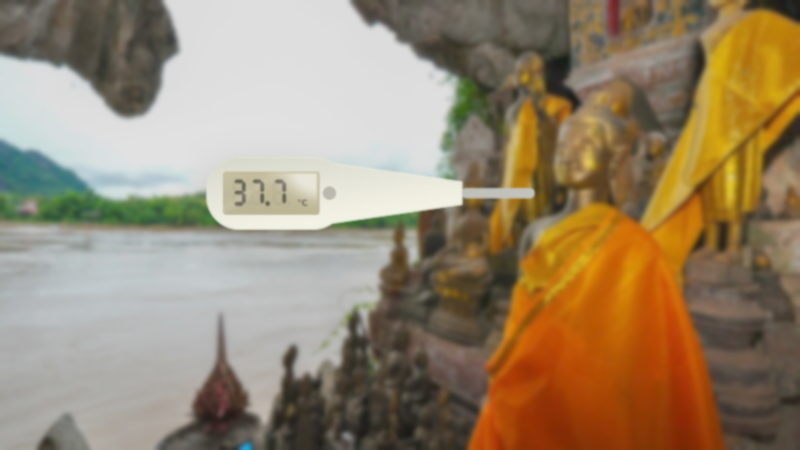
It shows 37.7 °C
